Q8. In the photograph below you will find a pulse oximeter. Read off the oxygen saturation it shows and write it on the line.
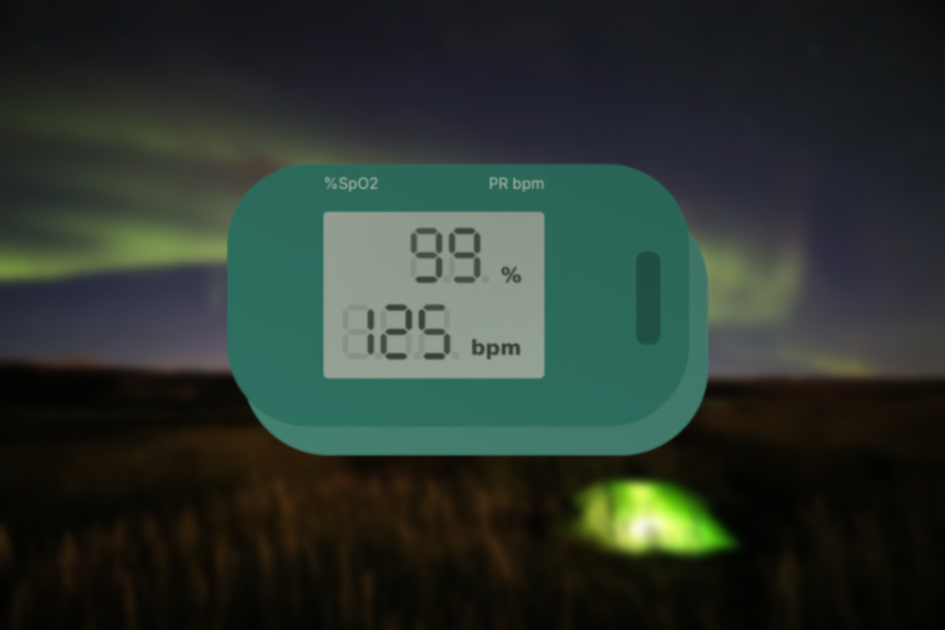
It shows 99 %
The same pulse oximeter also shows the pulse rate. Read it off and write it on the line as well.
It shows 125 bpm
